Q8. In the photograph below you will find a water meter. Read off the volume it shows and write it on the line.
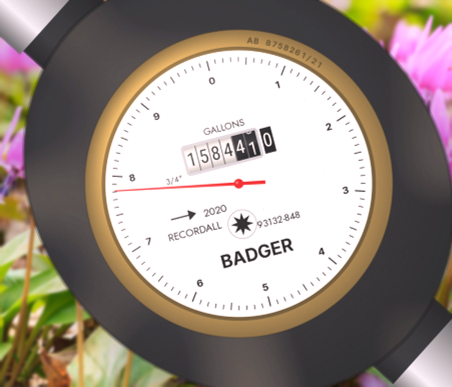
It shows 1584407.8 gal
